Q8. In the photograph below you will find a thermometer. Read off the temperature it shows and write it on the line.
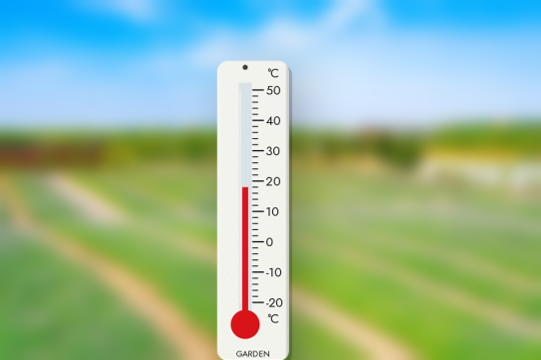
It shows 18 °C
